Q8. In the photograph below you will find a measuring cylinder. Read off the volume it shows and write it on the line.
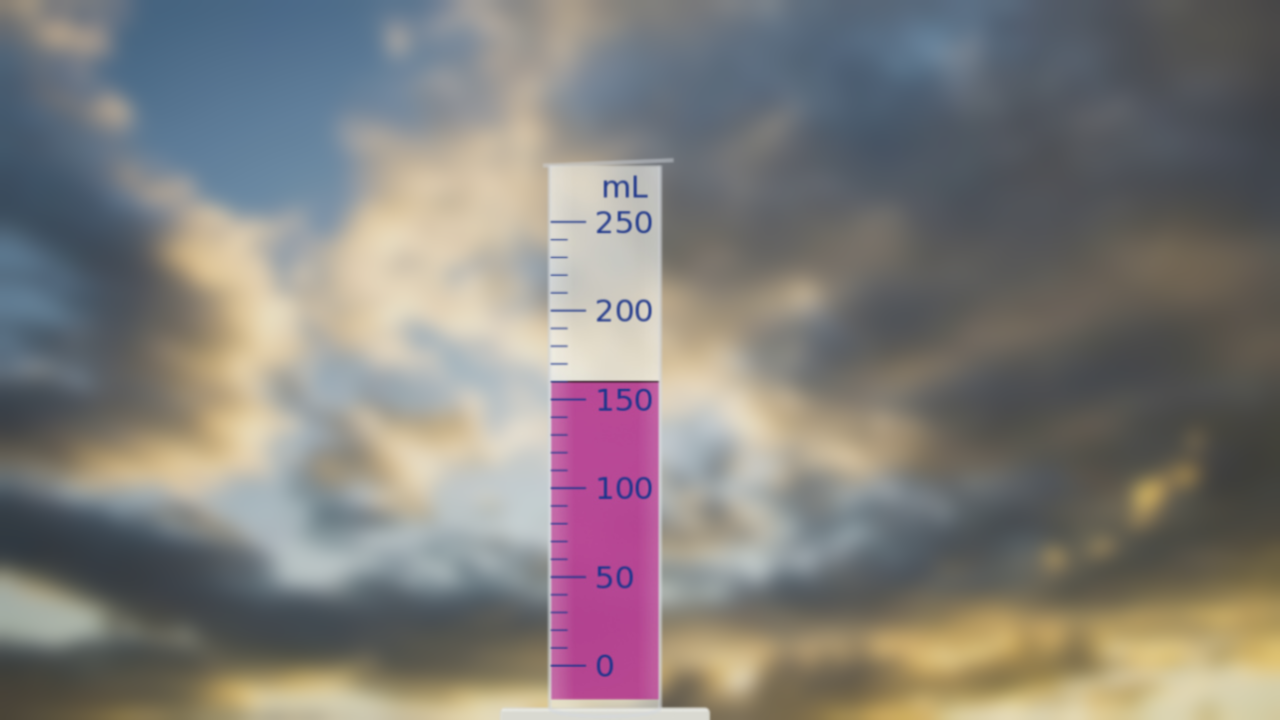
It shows 160 mL
